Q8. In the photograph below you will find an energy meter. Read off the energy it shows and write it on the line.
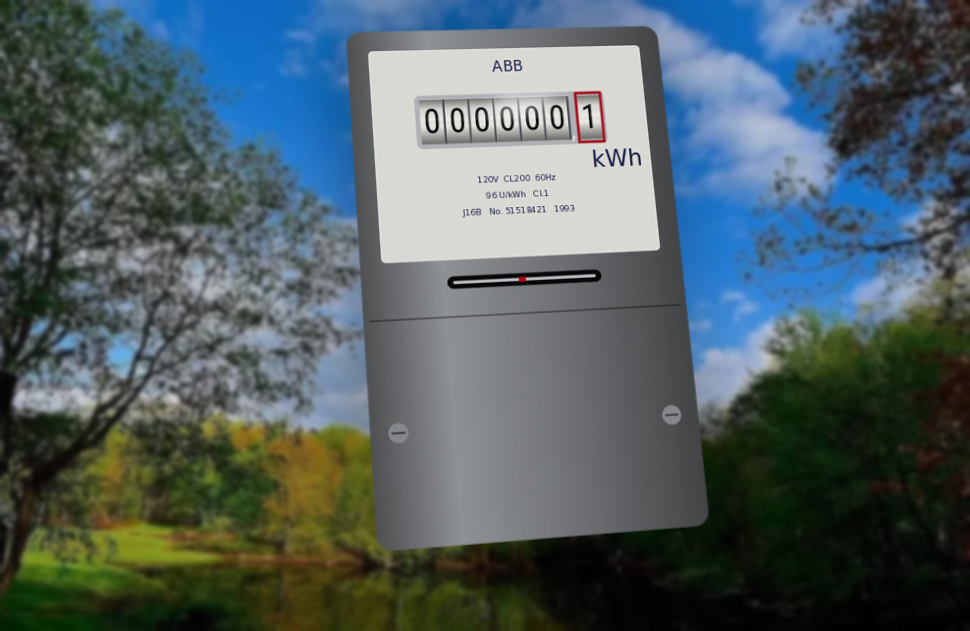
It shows 0.1 kWh
